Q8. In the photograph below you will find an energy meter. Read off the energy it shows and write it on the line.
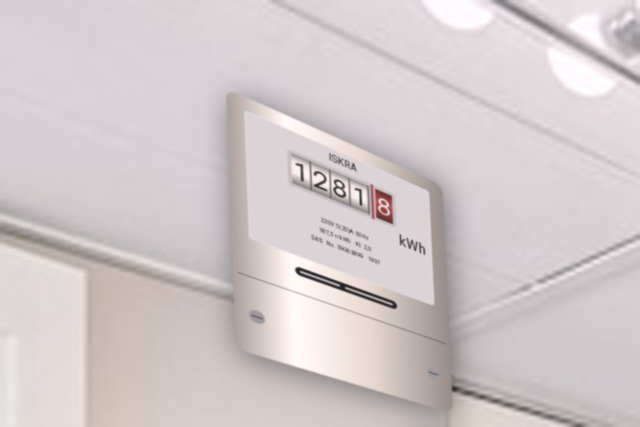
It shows 1281.8 kWh
